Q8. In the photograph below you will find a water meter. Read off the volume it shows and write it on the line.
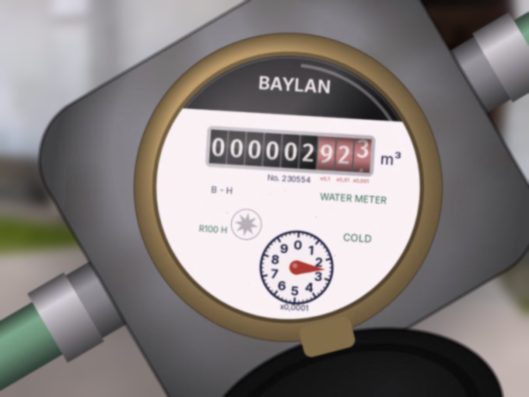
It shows 2.9232 m³
